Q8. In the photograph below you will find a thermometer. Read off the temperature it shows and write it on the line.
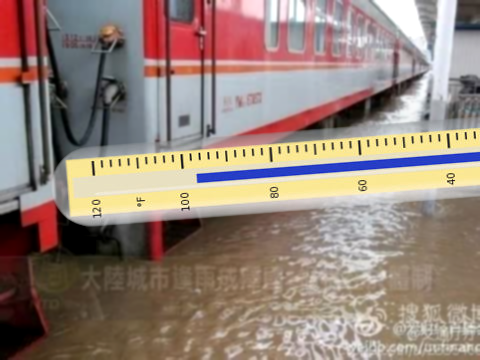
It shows 97 °F
